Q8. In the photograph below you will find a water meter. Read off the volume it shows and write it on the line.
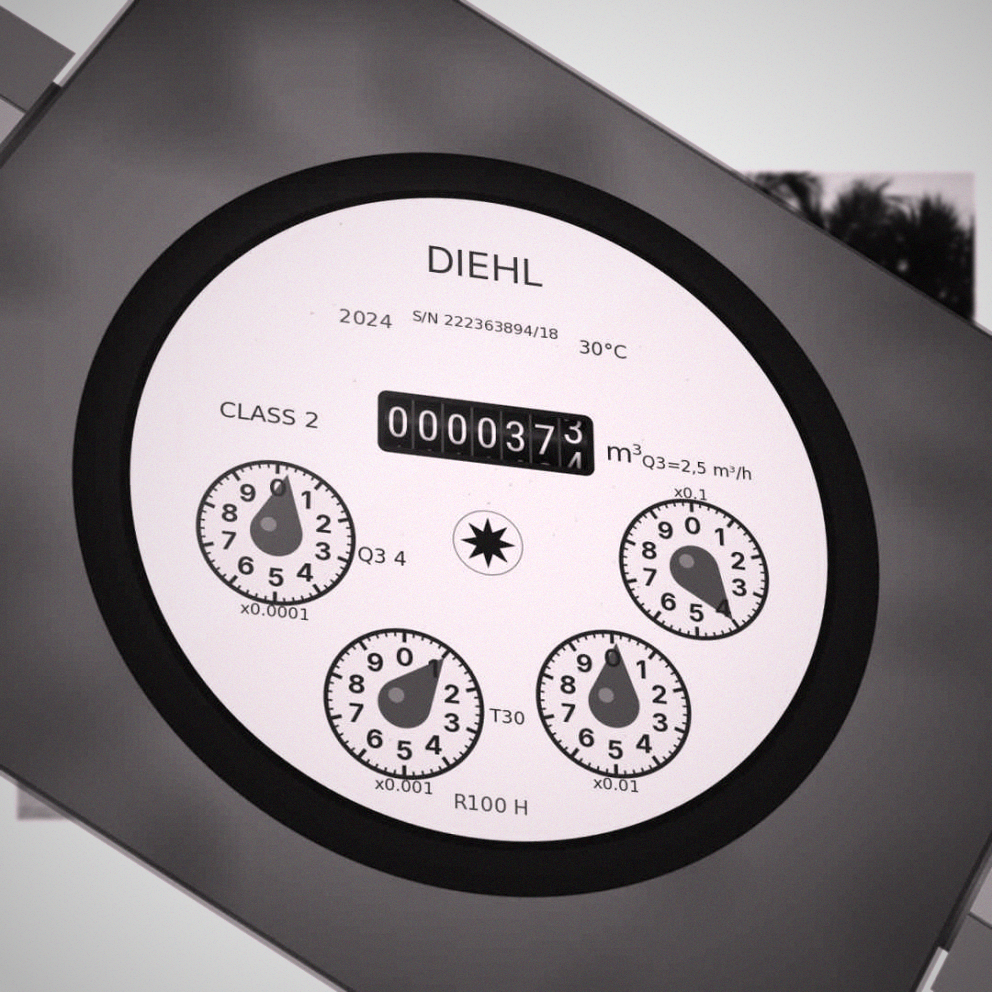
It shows 373.4010 m³
